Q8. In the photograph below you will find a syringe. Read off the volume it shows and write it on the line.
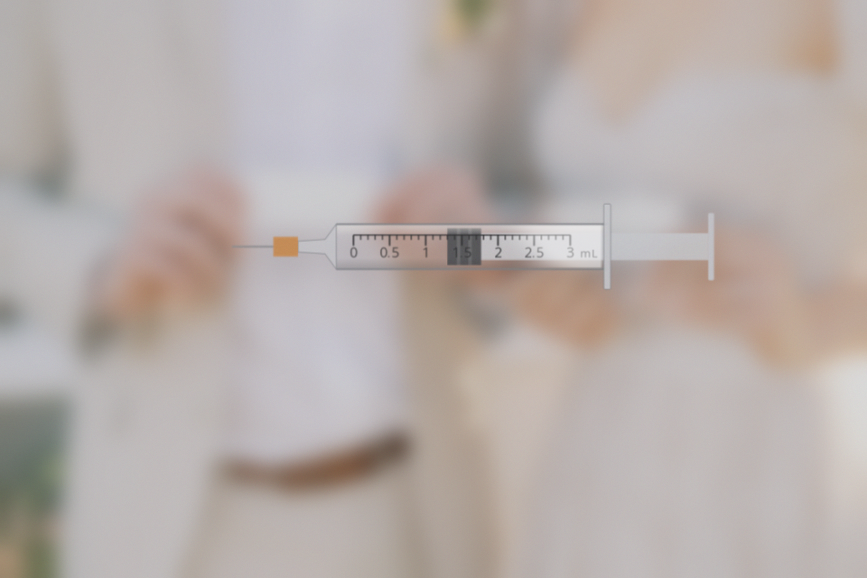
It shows 1.3 mL
